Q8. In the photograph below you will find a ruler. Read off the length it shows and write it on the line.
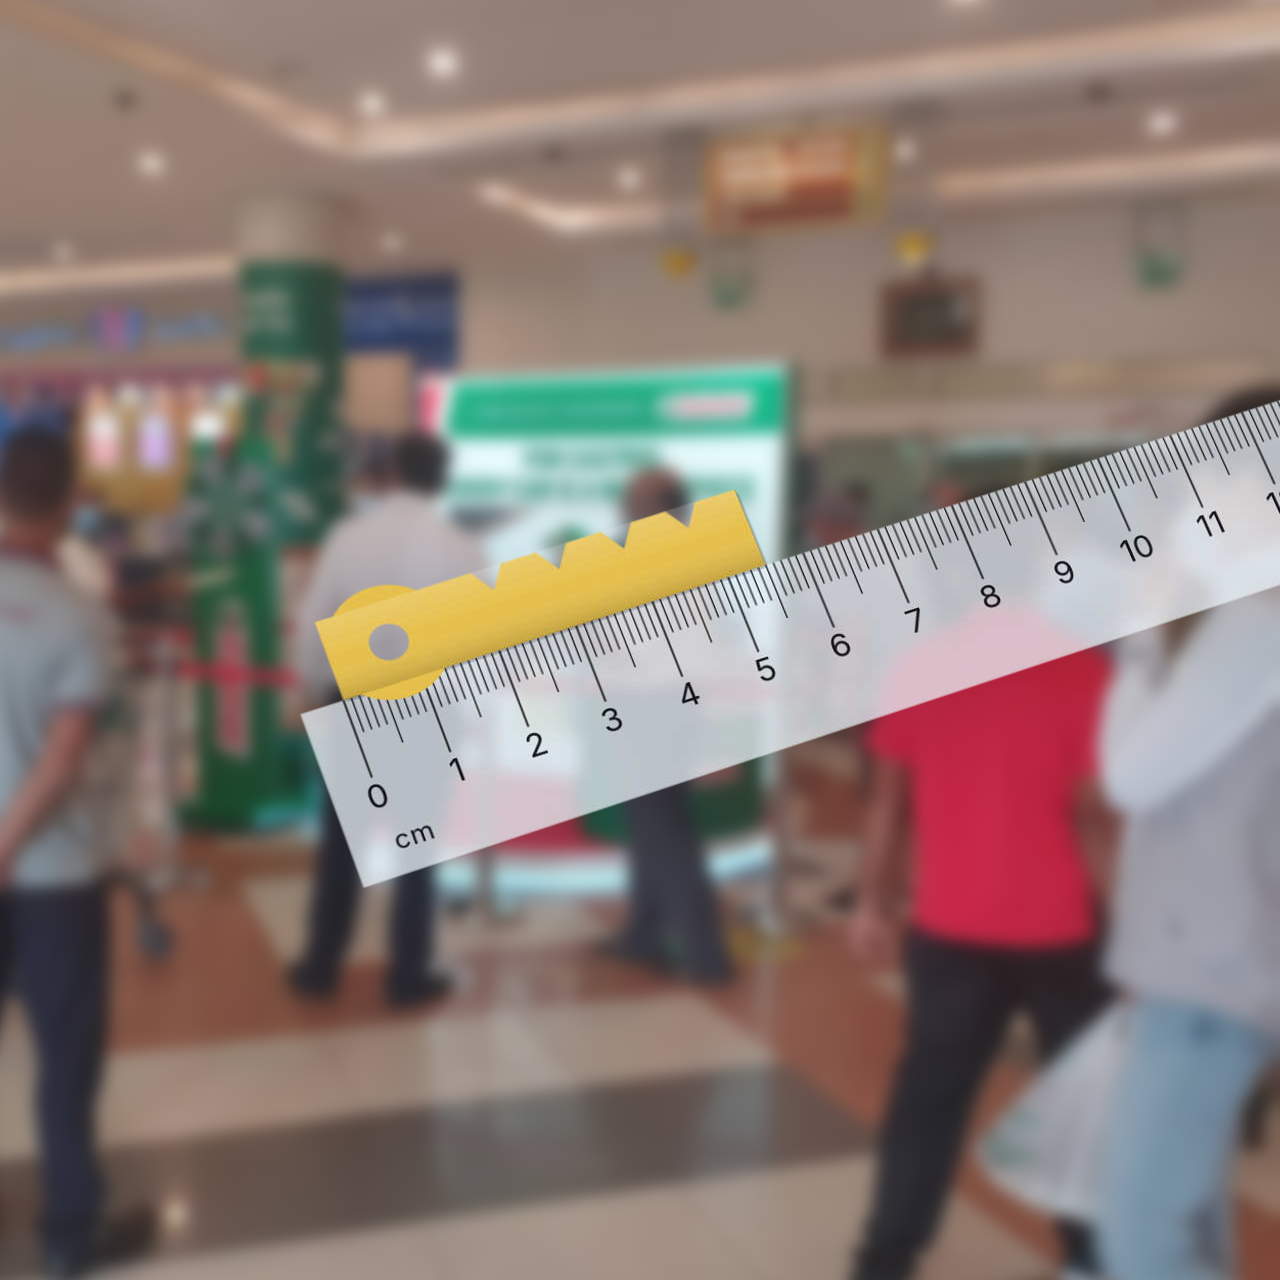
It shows 5.5 cm
